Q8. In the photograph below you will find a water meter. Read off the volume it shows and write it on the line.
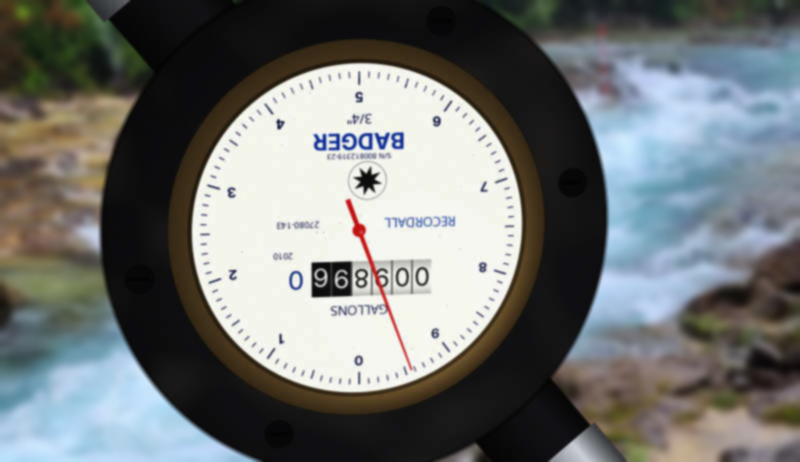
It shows 98959.4 gal
